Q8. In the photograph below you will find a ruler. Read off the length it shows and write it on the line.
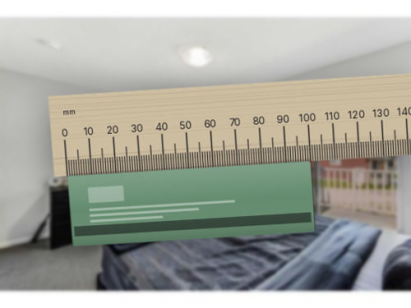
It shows 100 mm
